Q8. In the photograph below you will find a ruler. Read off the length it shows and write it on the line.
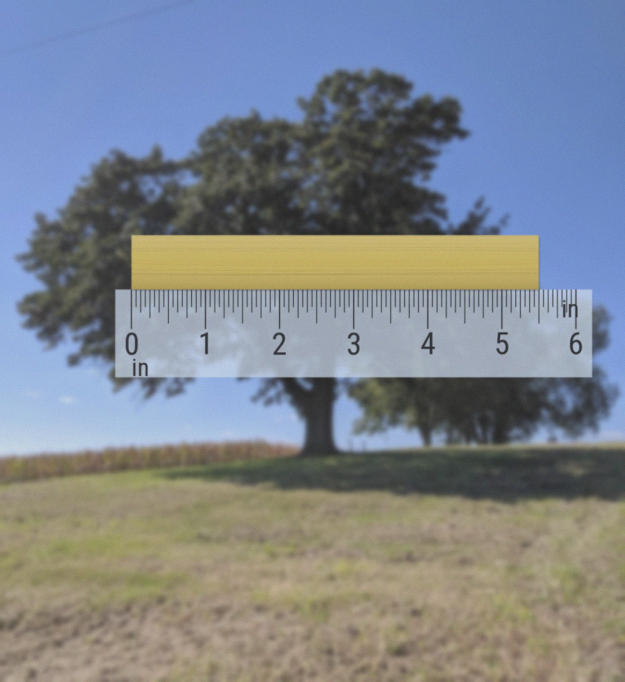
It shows 5.5 in
